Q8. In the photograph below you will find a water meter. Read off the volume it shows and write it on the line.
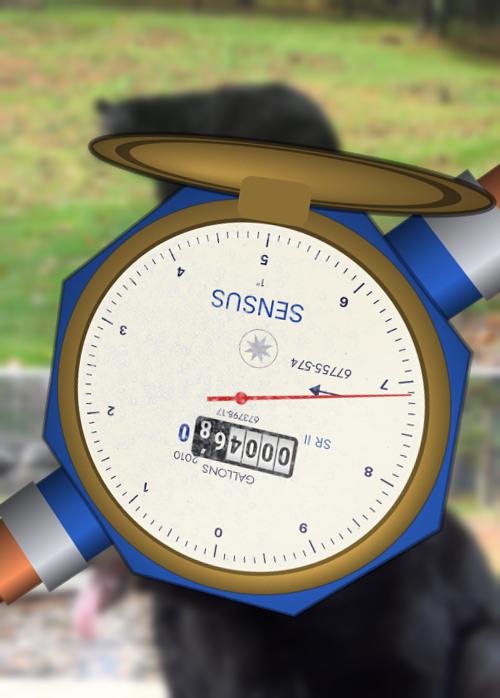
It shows 4677.1 gal
